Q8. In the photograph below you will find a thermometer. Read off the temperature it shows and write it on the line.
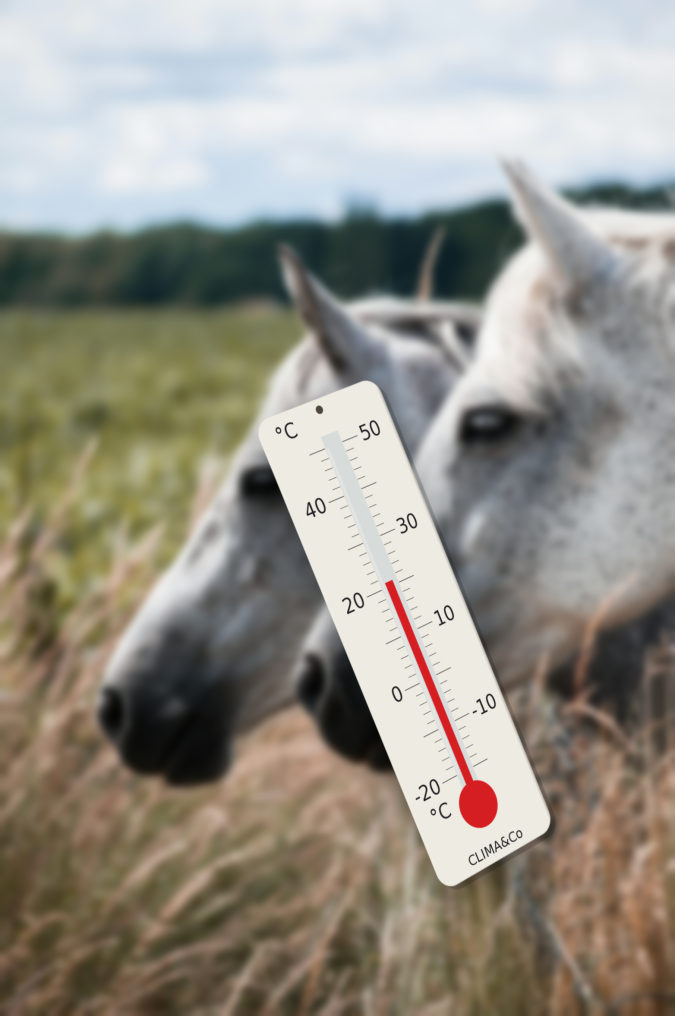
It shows 21 °C
